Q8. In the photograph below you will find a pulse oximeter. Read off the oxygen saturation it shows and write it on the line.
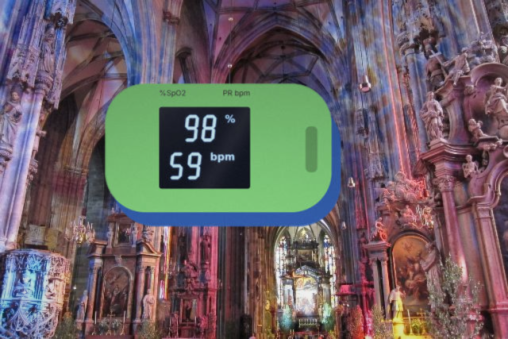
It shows 98 %
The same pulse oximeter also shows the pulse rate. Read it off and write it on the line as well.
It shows 59 bpm
